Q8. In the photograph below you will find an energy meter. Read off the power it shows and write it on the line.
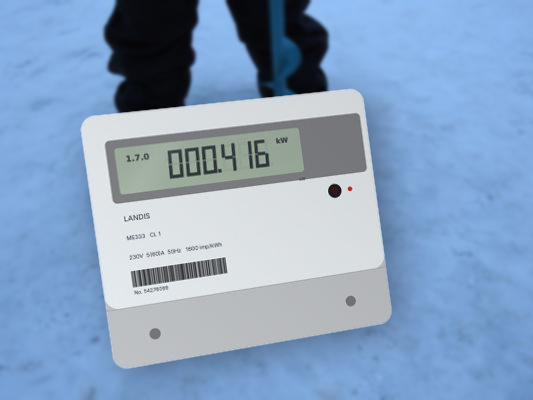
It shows 0.416 kW
